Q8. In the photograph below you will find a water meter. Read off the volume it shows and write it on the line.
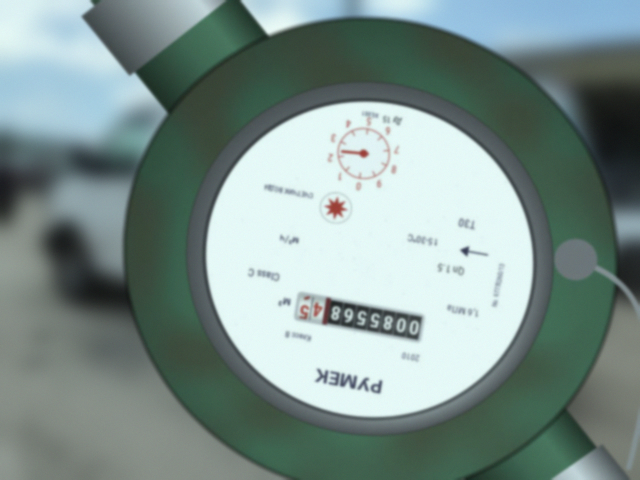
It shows 85568.452 m³
